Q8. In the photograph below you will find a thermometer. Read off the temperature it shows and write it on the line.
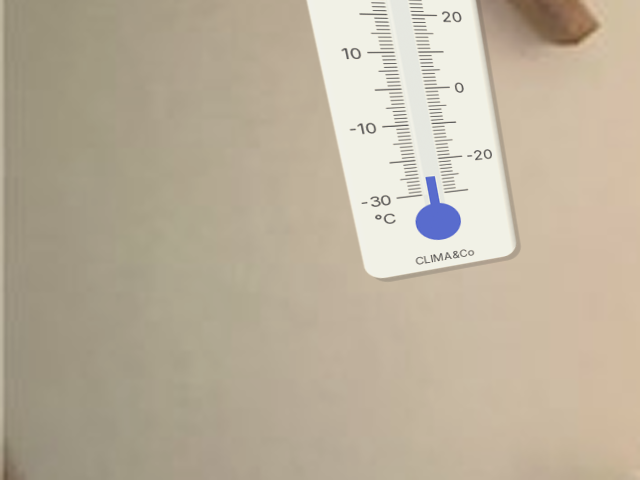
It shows -25 °C
